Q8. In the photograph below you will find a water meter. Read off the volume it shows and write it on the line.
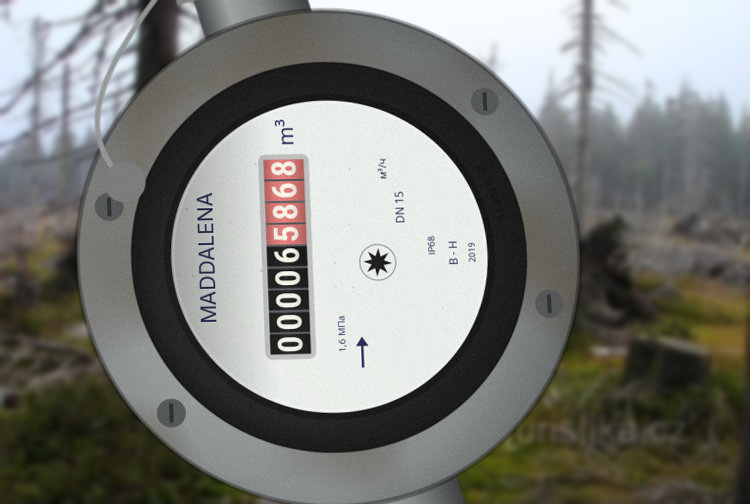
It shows 6.5868 m³
